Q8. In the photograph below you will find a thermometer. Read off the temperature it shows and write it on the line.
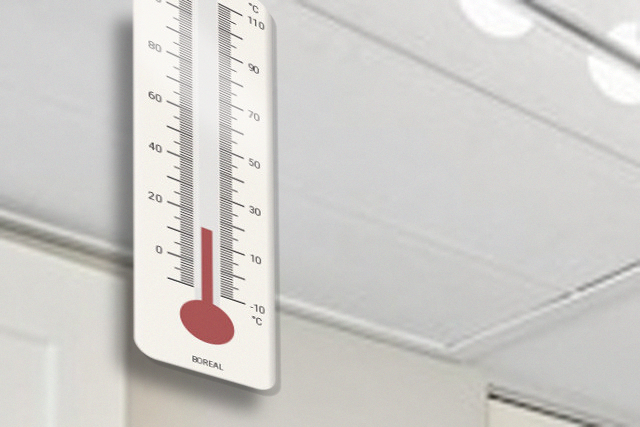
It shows 15 °C
